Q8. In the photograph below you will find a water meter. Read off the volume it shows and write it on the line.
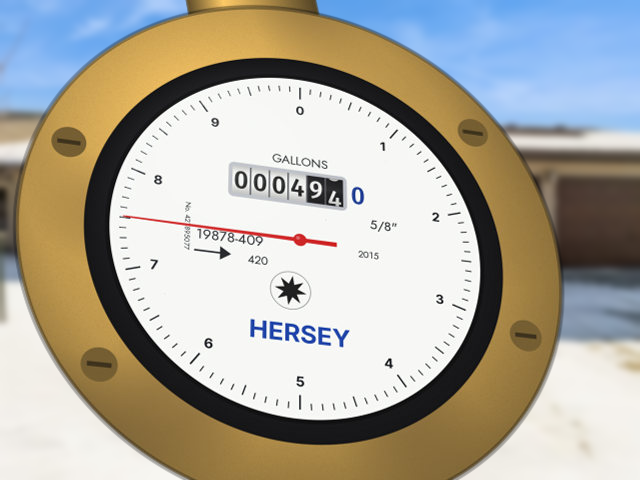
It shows 4937.5 gal
